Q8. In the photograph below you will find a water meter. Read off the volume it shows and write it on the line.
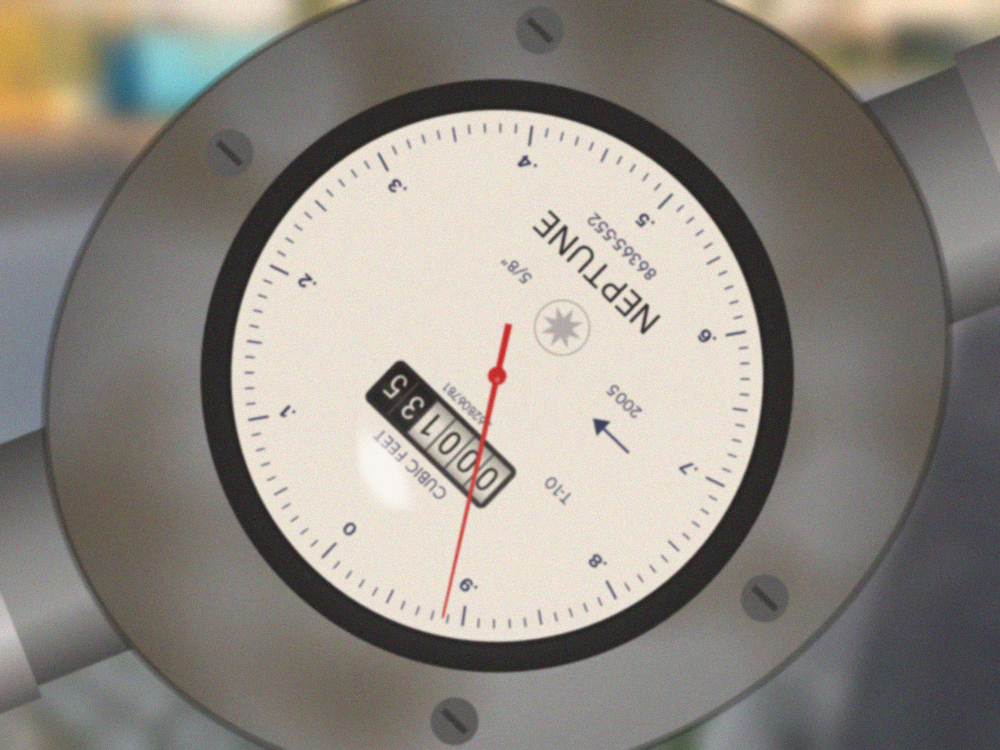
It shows 134.91 ft³
